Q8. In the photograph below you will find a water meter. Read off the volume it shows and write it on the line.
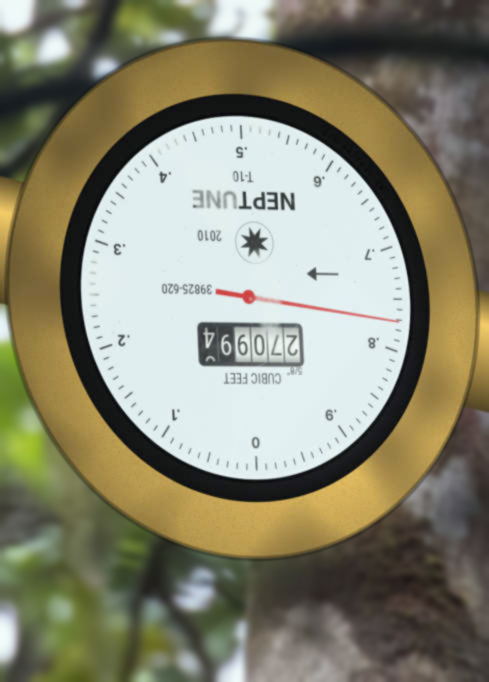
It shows 270993.77 ft³
